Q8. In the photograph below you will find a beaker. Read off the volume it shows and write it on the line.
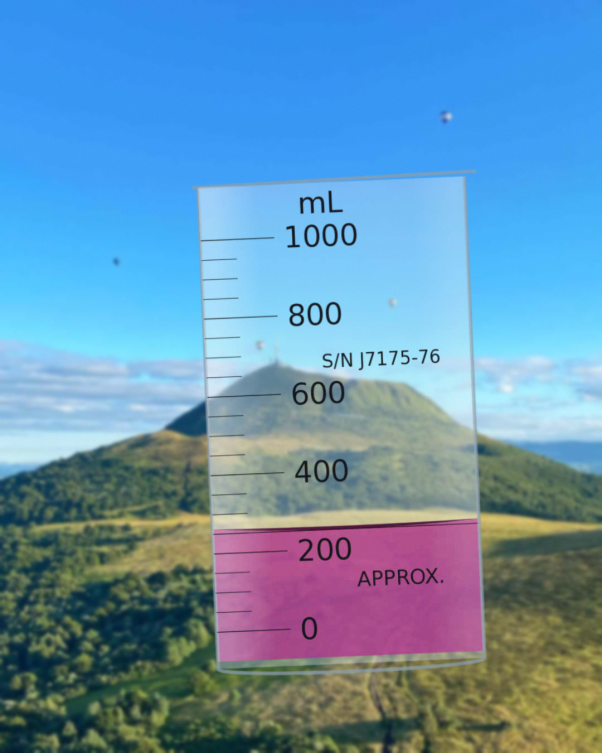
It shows 250 mL
